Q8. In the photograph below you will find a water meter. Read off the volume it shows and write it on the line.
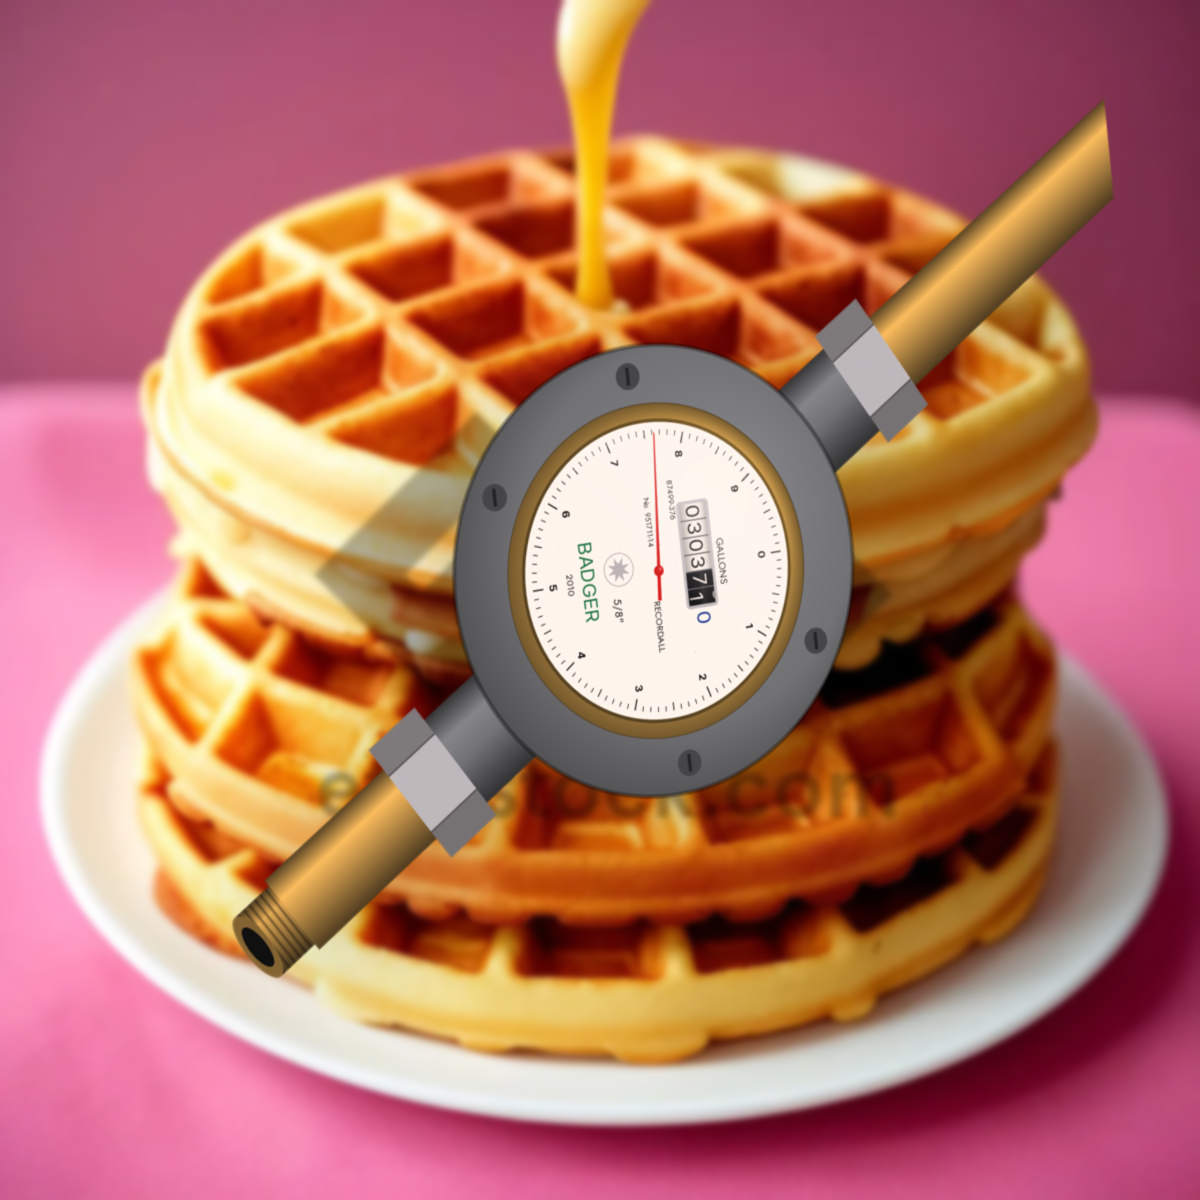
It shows 303707.6 gal
